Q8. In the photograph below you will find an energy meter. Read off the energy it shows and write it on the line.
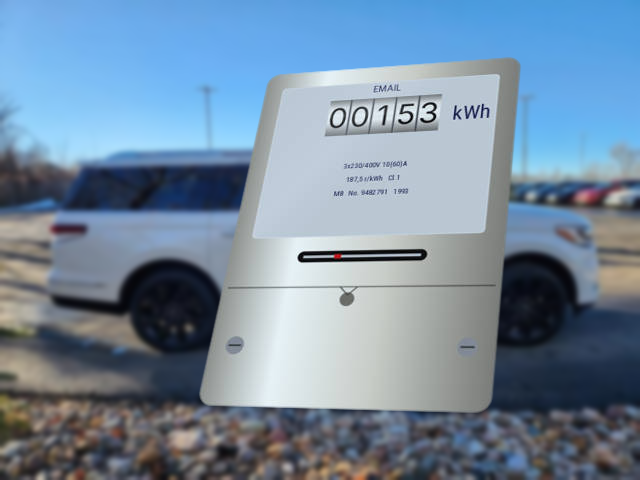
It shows 153 kWh
